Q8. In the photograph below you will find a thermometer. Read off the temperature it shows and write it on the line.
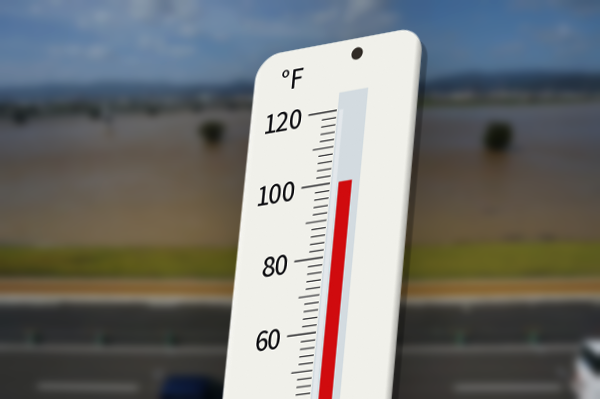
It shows 100 °F
